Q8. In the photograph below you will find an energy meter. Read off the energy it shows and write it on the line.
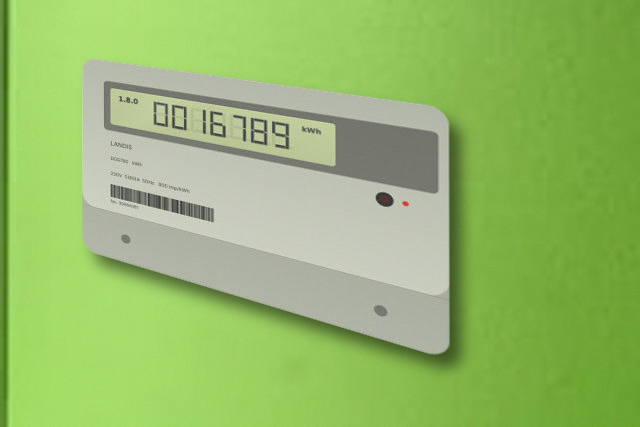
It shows 16789 kWh
